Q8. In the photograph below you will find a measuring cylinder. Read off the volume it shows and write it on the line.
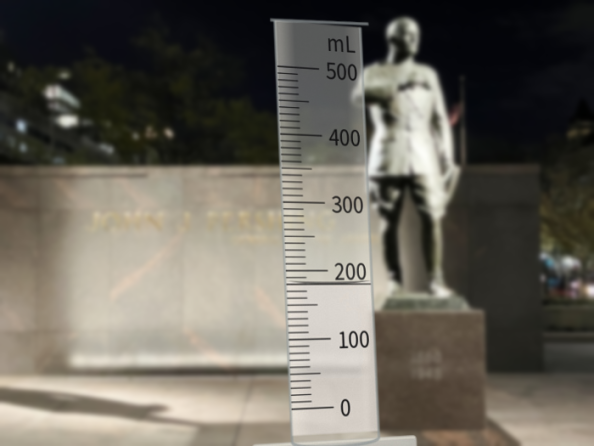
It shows 180 mL
